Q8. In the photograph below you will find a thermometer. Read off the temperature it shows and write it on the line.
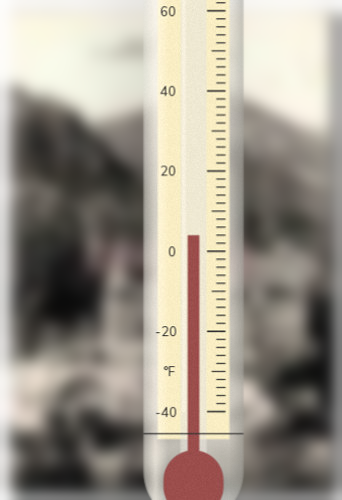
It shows 4 °F
